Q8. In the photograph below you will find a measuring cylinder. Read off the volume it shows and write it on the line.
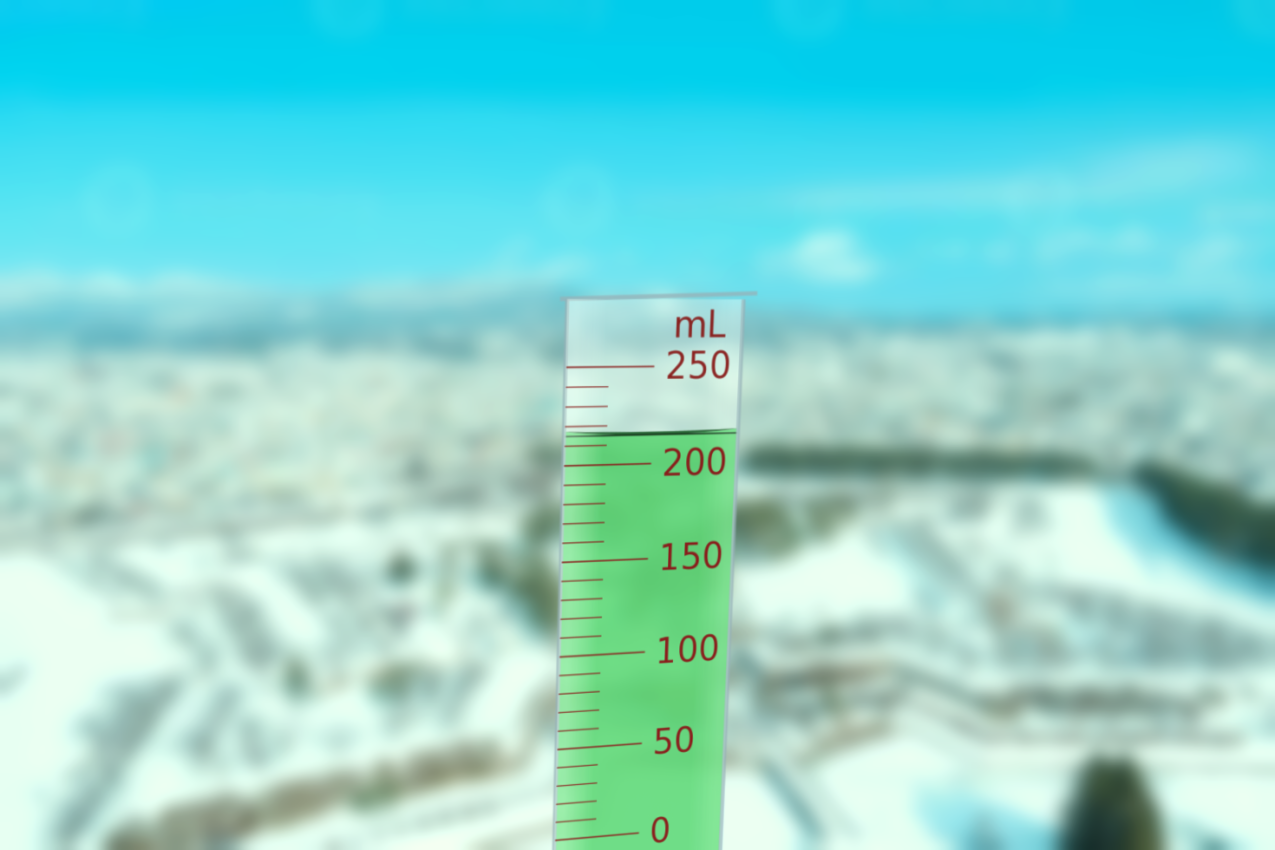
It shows 215 mL
